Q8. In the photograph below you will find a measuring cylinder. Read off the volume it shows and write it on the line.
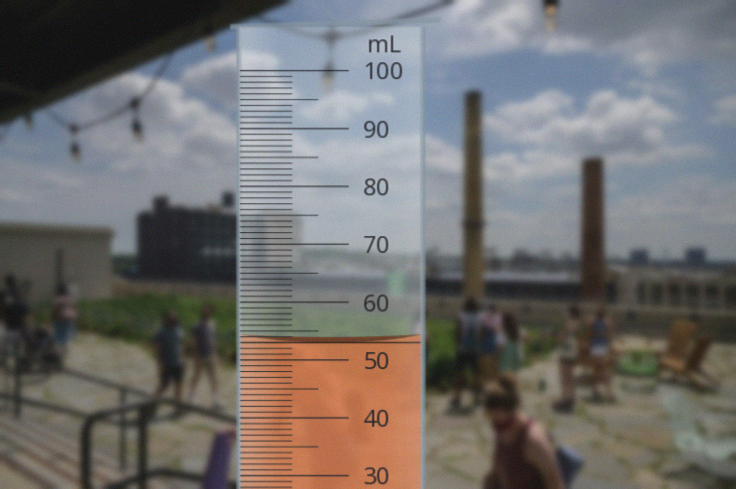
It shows 53 mL
